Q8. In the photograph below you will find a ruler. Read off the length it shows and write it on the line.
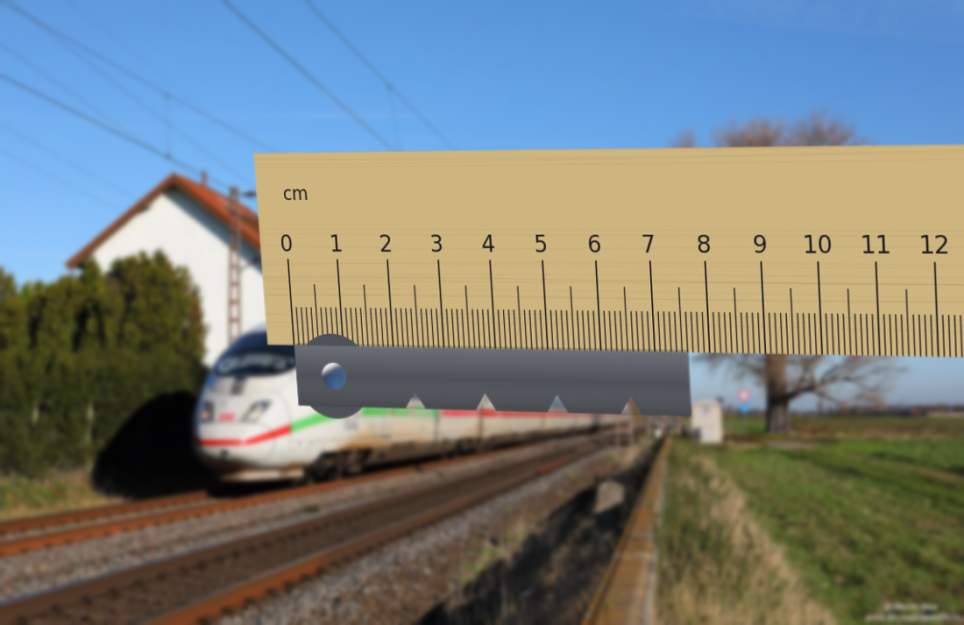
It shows 7.6 cm
